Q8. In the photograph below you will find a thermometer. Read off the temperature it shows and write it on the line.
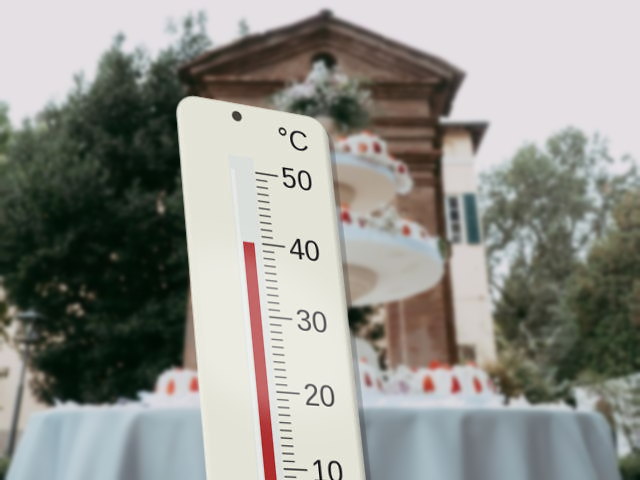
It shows 40 °C
